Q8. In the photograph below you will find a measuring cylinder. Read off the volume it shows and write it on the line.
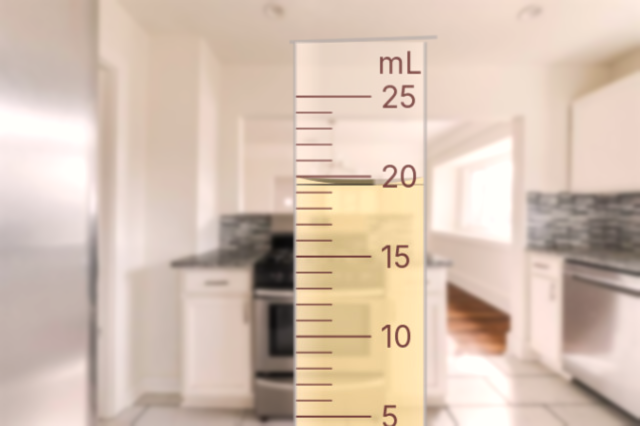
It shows 19.5 mL
